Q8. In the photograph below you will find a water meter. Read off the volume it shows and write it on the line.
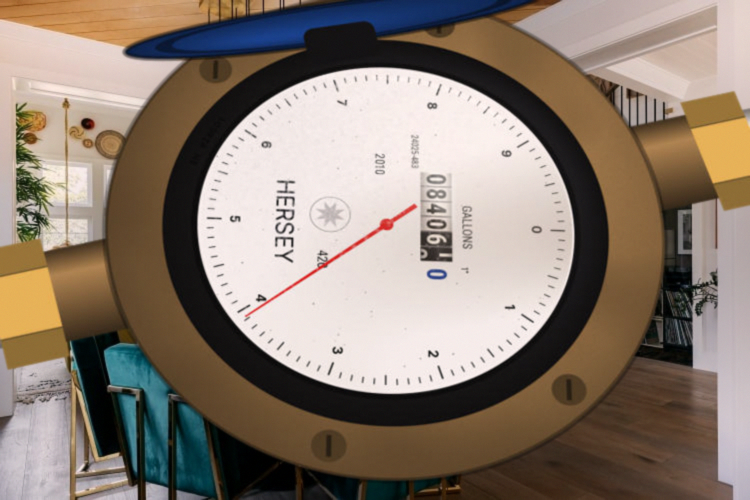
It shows 840613.9 gal
